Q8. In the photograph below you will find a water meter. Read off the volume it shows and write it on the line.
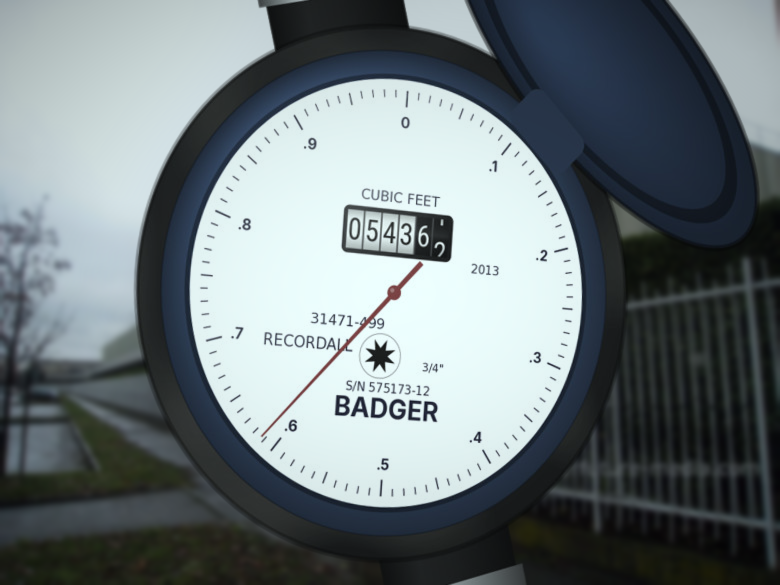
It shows 54361.61 ft³
